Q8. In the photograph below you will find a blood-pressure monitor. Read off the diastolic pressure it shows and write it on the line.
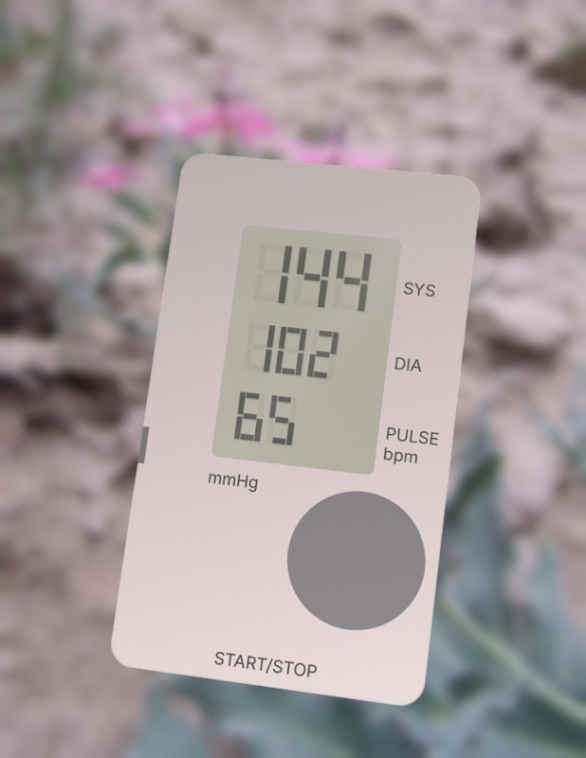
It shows 102 mmHg
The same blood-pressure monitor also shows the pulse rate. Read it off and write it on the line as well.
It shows 65 bpm
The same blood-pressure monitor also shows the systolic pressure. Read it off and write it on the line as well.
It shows 144 mmHg
